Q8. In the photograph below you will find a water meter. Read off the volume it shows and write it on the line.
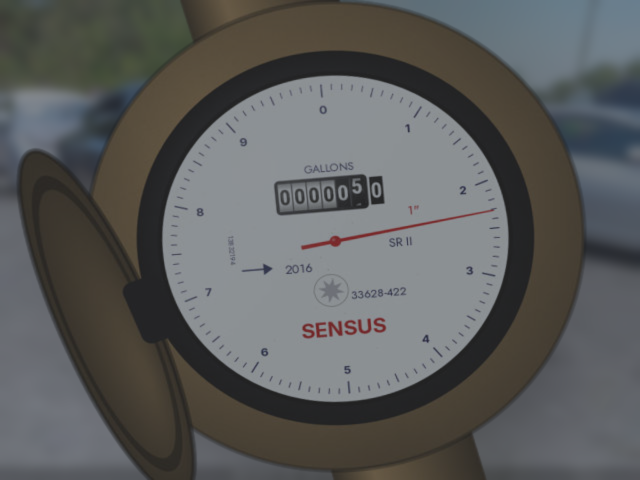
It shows 52.3 gal
